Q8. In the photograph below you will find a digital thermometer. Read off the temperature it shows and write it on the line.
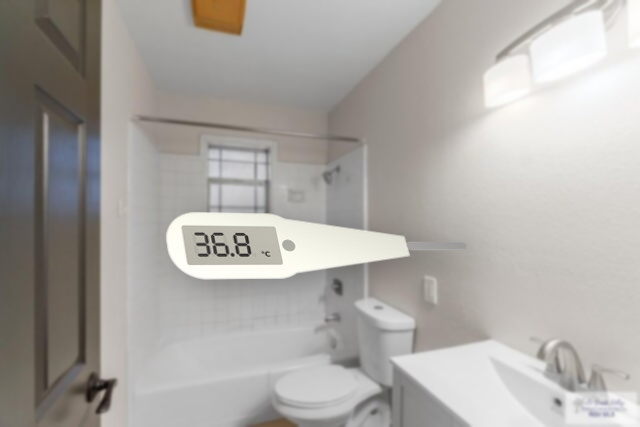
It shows 36.8 °C
